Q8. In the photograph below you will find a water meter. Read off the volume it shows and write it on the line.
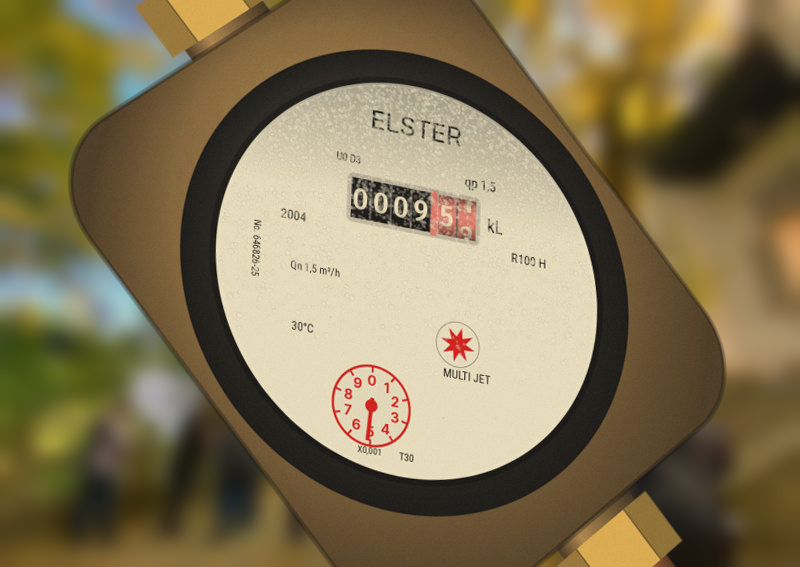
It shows 9.515 kL
